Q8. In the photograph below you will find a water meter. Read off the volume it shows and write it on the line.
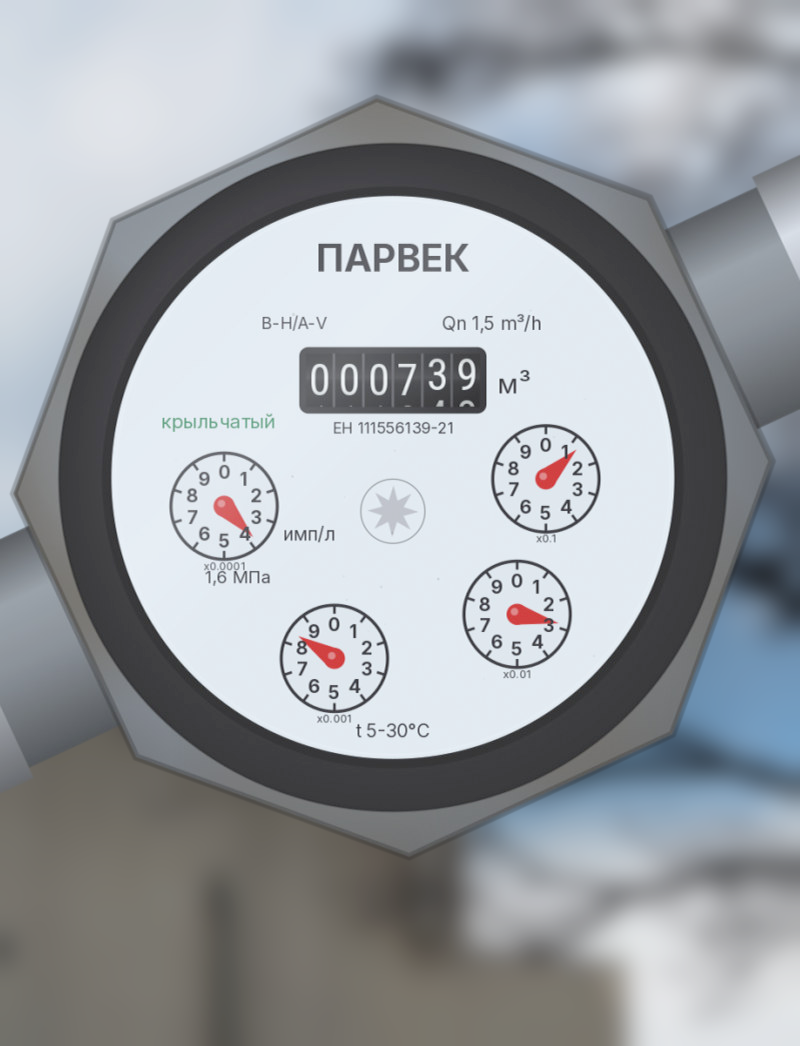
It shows 739.1283 m³
